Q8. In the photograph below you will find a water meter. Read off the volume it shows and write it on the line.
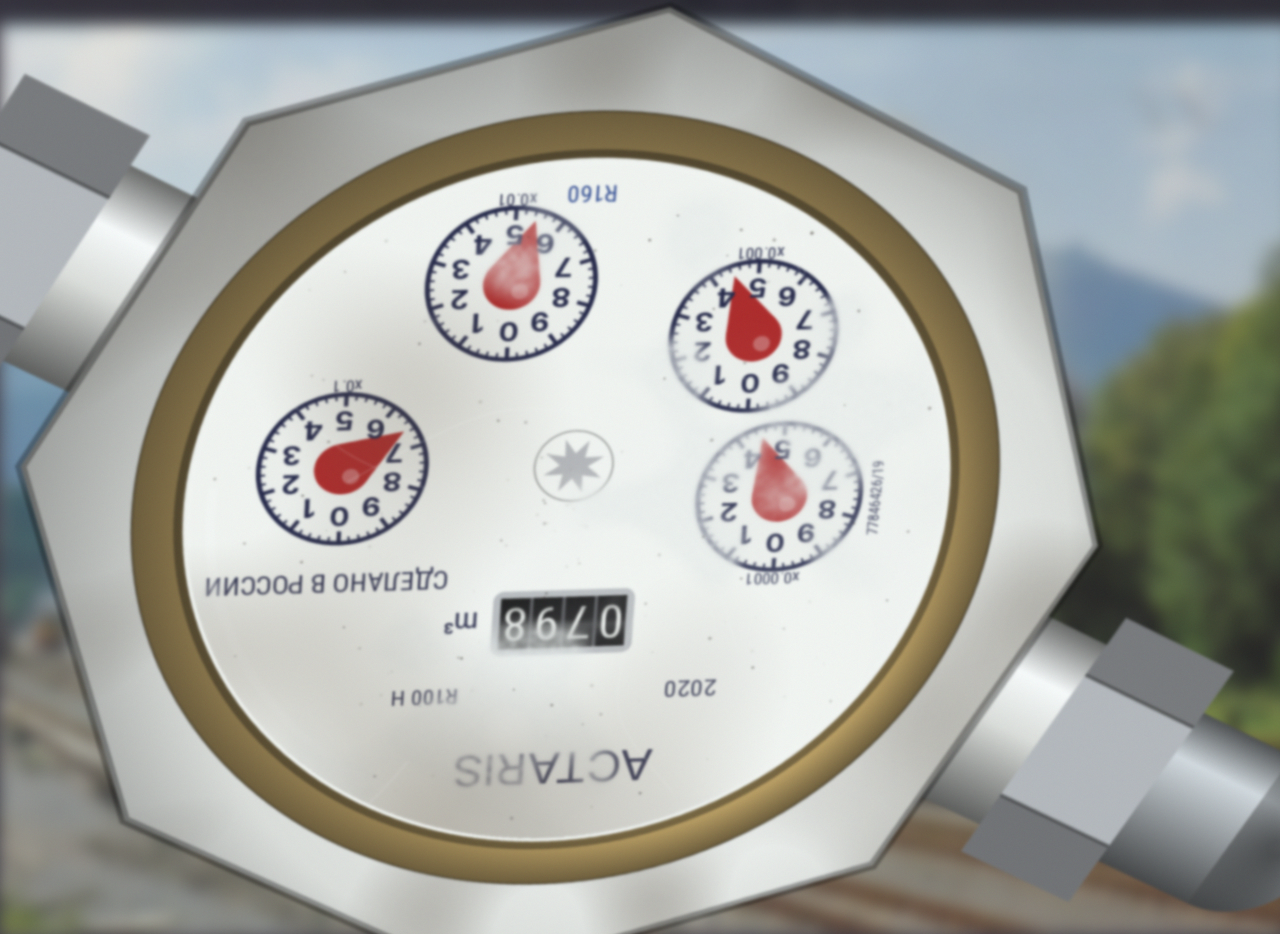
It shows 798.6544 m³
